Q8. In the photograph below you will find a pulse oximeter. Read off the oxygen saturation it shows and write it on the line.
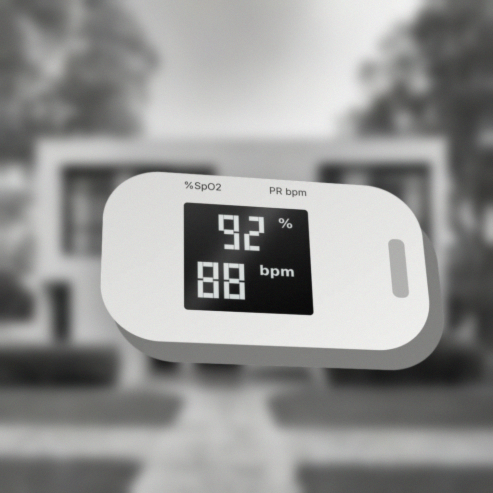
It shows 92 %
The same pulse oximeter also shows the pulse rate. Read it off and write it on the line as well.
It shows 88 bpm
